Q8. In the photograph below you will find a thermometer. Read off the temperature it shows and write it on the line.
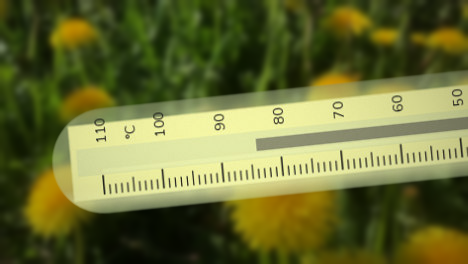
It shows 84 °C
